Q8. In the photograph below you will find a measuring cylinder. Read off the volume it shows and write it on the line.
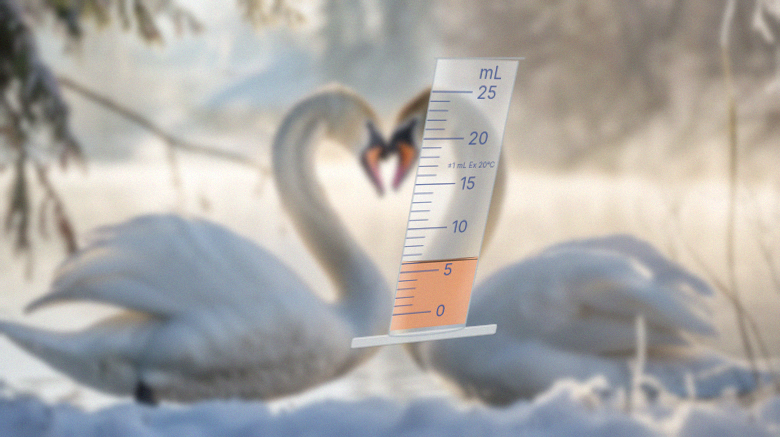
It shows 6 mL
